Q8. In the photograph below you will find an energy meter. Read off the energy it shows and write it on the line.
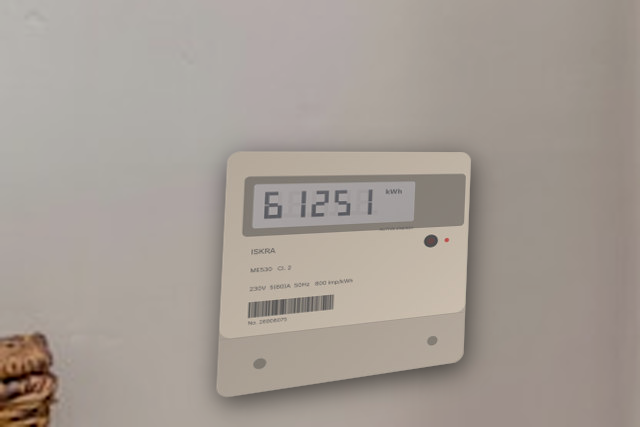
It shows 61251 kWh
